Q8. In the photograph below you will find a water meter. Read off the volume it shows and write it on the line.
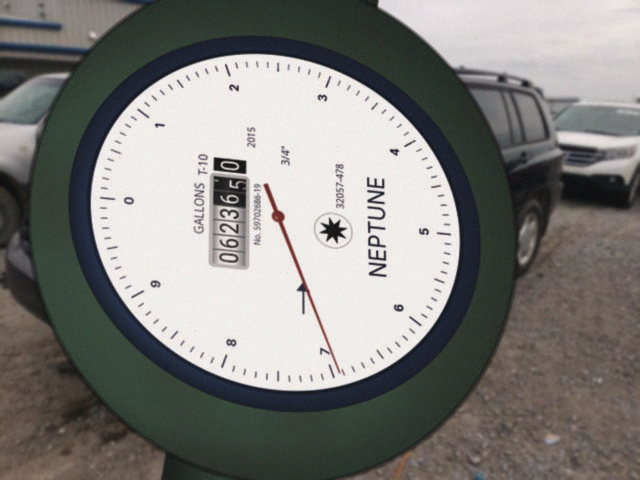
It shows 623646.9 gal
